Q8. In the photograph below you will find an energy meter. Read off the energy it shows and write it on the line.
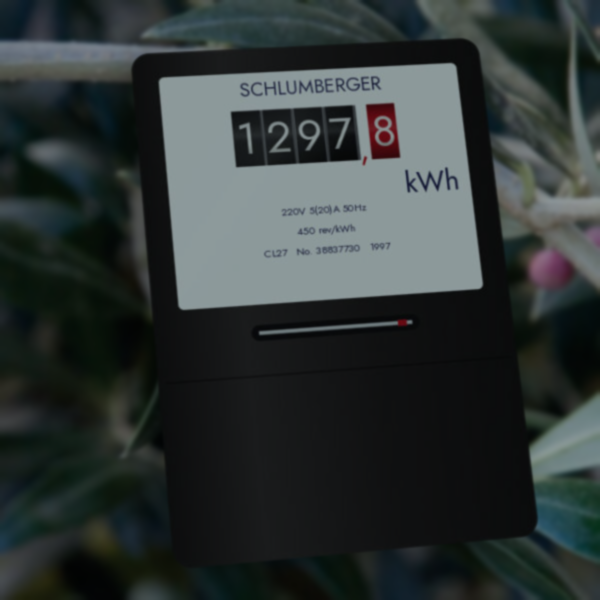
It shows 1297.8 kWh
